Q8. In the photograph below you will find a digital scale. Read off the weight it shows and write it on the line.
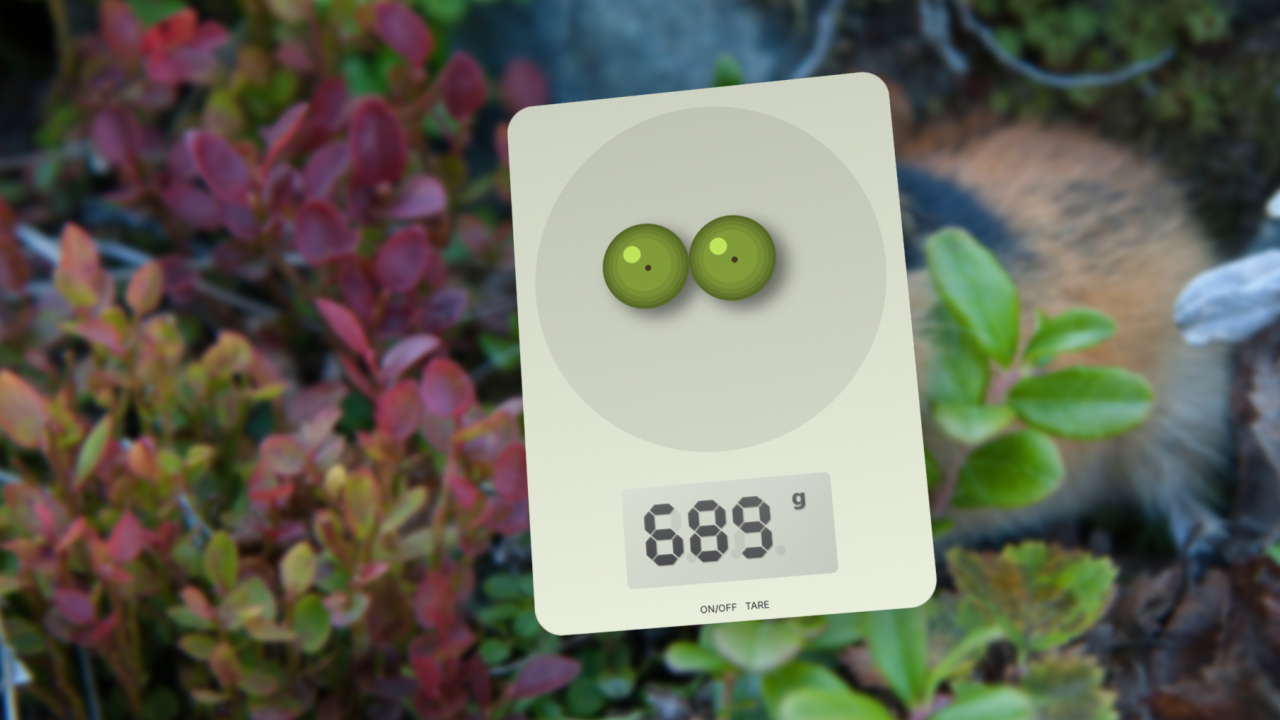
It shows 689 g
